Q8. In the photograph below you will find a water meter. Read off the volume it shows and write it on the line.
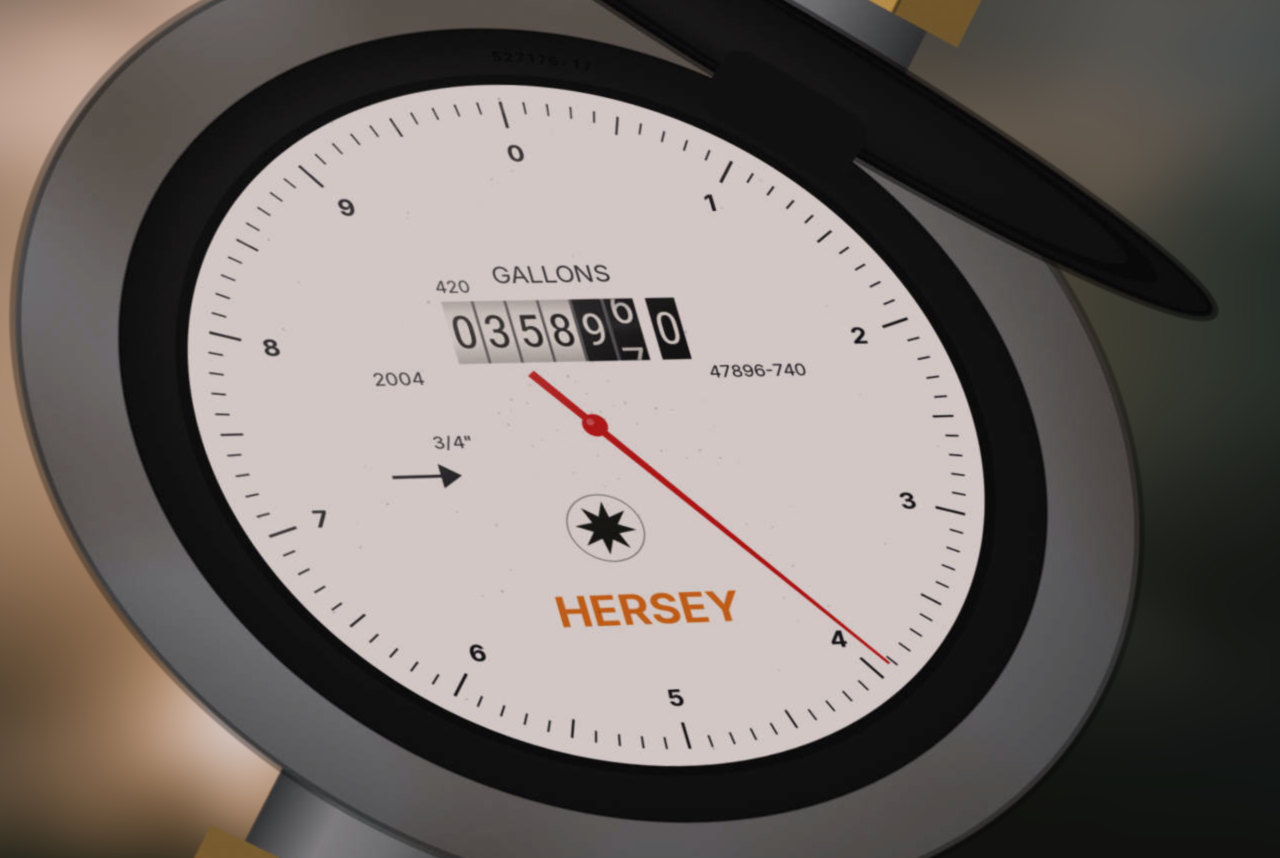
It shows 358963.9 gal
